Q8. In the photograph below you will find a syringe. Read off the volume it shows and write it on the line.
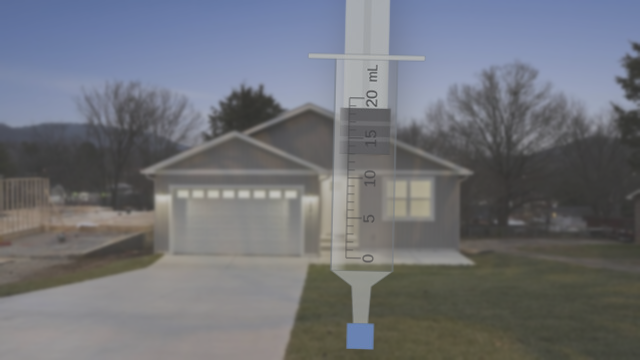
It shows 13 mL
